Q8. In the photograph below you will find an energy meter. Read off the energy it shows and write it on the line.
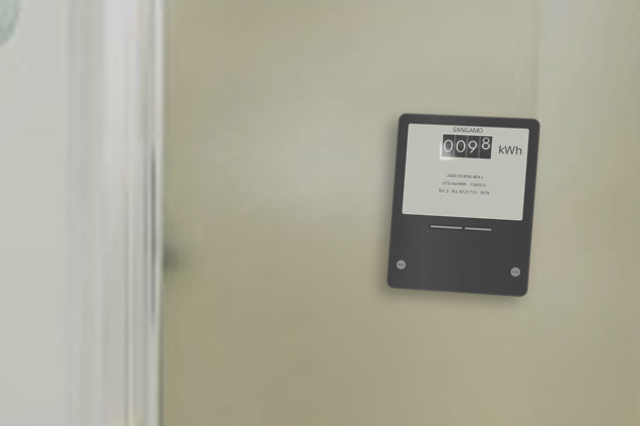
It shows 98 kWh
